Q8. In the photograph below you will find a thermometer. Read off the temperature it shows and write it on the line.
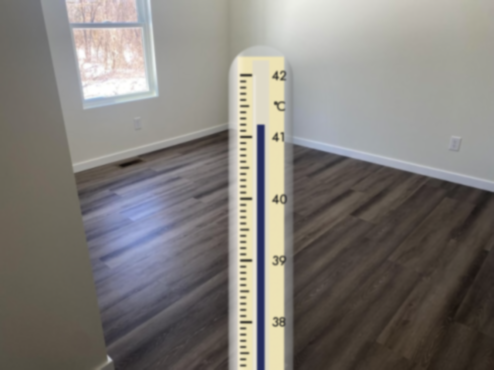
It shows 41.2 °C
